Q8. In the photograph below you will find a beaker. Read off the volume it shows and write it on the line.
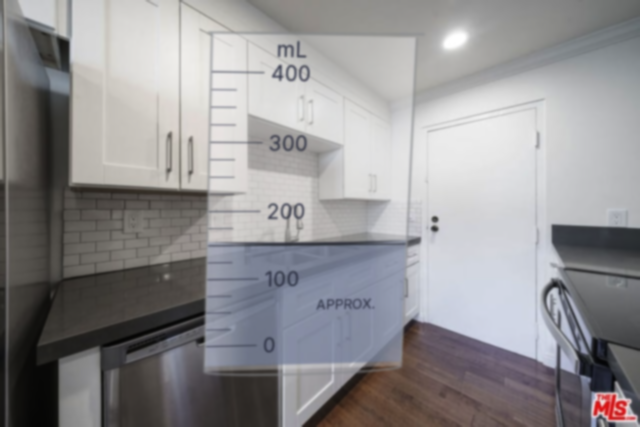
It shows 150 mL
